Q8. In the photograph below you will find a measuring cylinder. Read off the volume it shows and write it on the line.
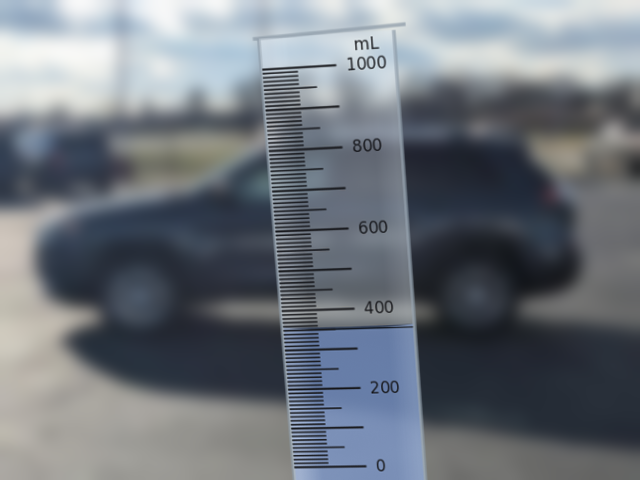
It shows 350 mL
